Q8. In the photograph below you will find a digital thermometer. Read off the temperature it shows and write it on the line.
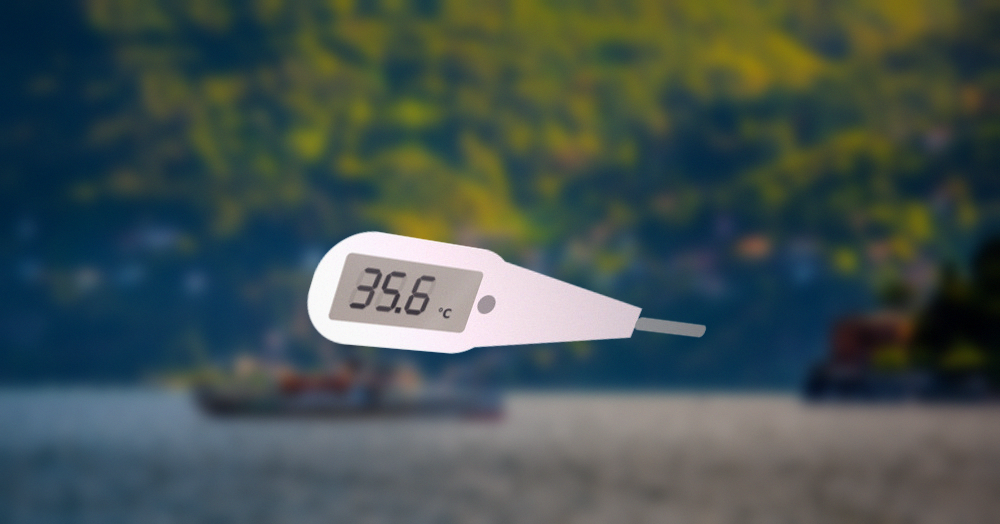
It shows 35.6 °C
